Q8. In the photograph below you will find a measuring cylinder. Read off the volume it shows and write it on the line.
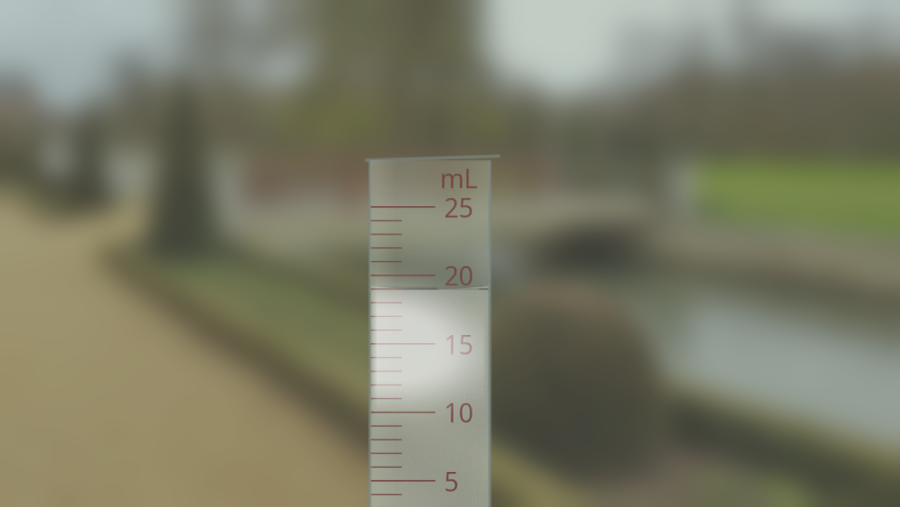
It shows 19 mL
